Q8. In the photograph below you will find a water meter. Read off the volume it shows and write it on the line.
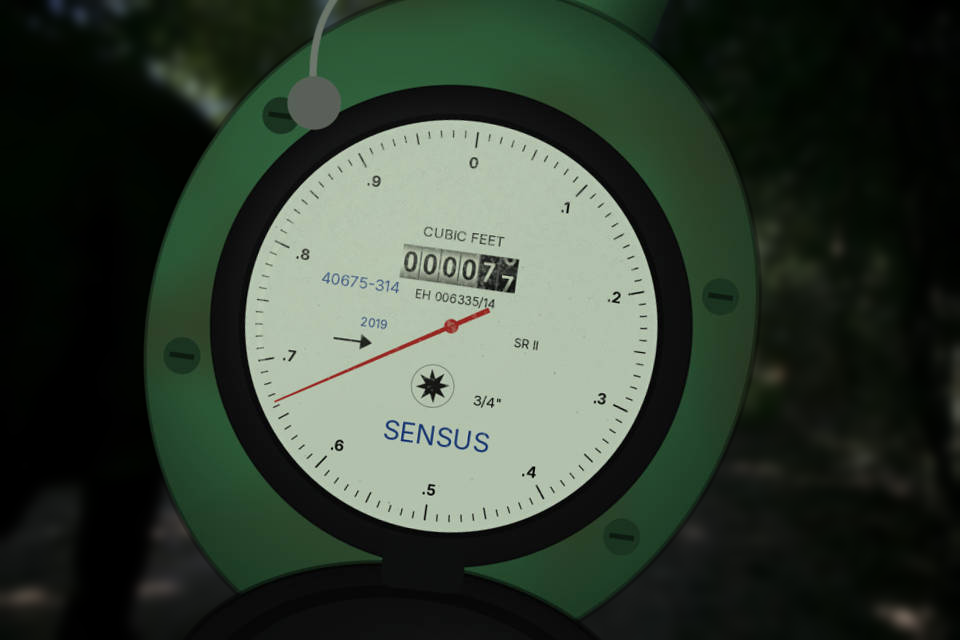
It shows 76.66 ft³
